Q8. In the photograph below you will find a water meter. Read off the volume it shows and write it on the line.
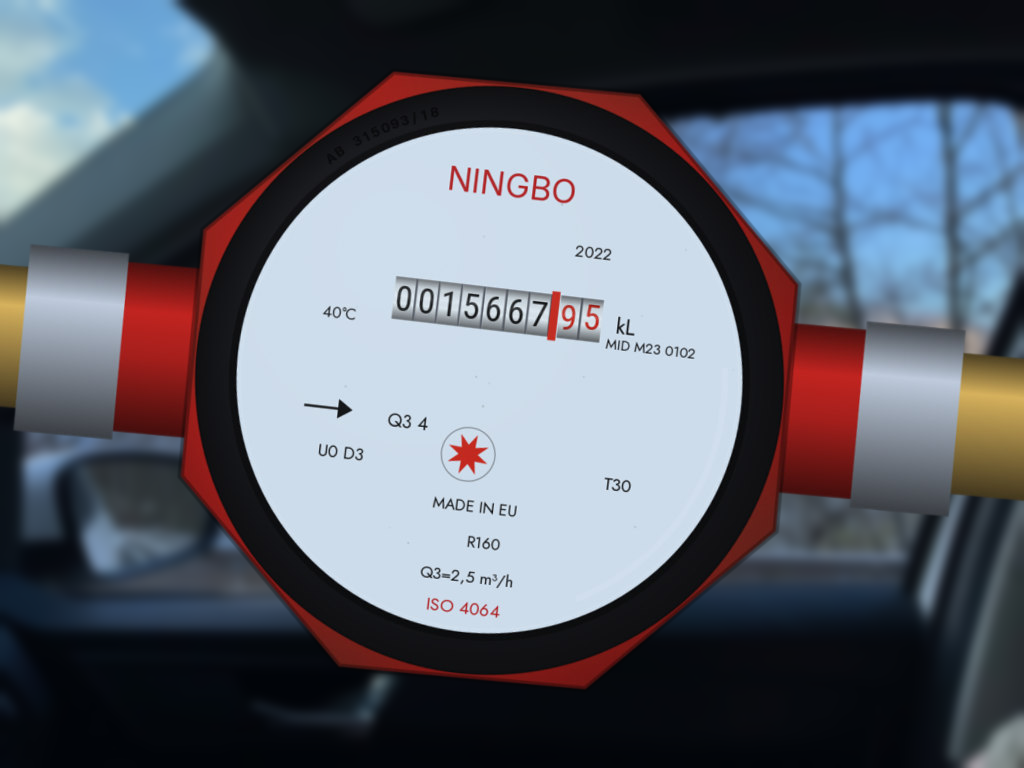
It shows 15667.95 kL
